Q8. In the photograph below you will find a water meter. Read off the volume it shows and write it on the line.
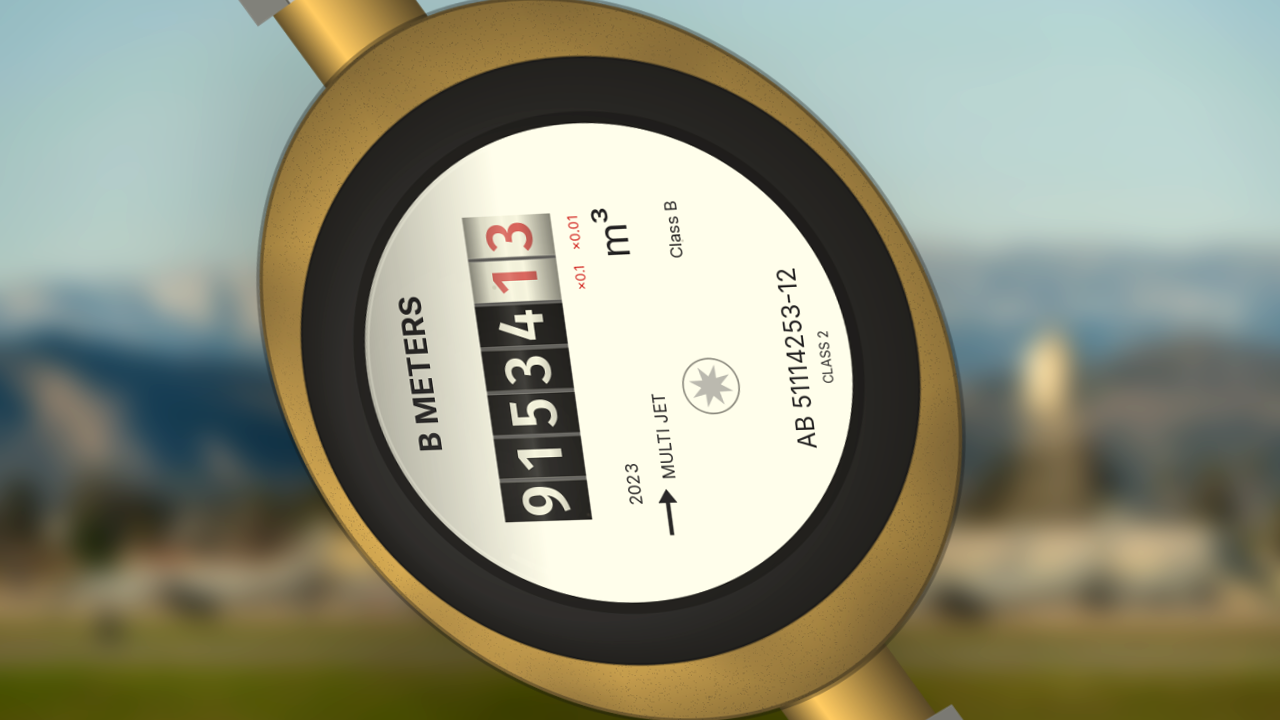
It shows 91534.13 m³
